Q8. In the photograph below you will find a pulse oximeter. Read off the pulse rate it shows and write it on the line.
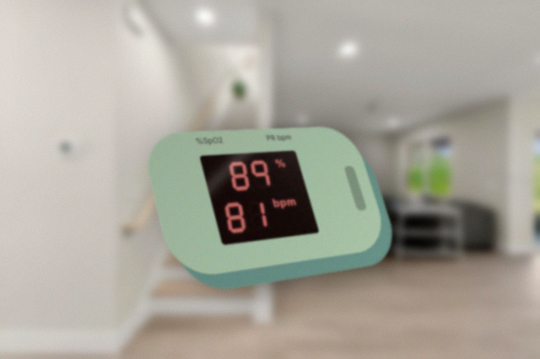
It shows 81 bpm
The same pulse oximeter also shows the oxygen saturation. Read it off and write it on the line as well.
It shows 89 %
